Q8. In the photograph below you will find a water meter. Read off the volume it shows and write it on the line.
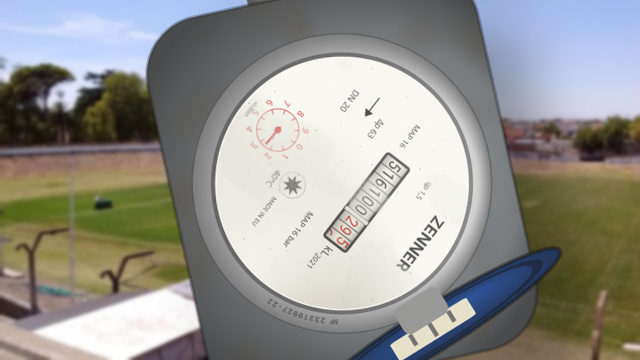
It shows 516100.2952 kL
